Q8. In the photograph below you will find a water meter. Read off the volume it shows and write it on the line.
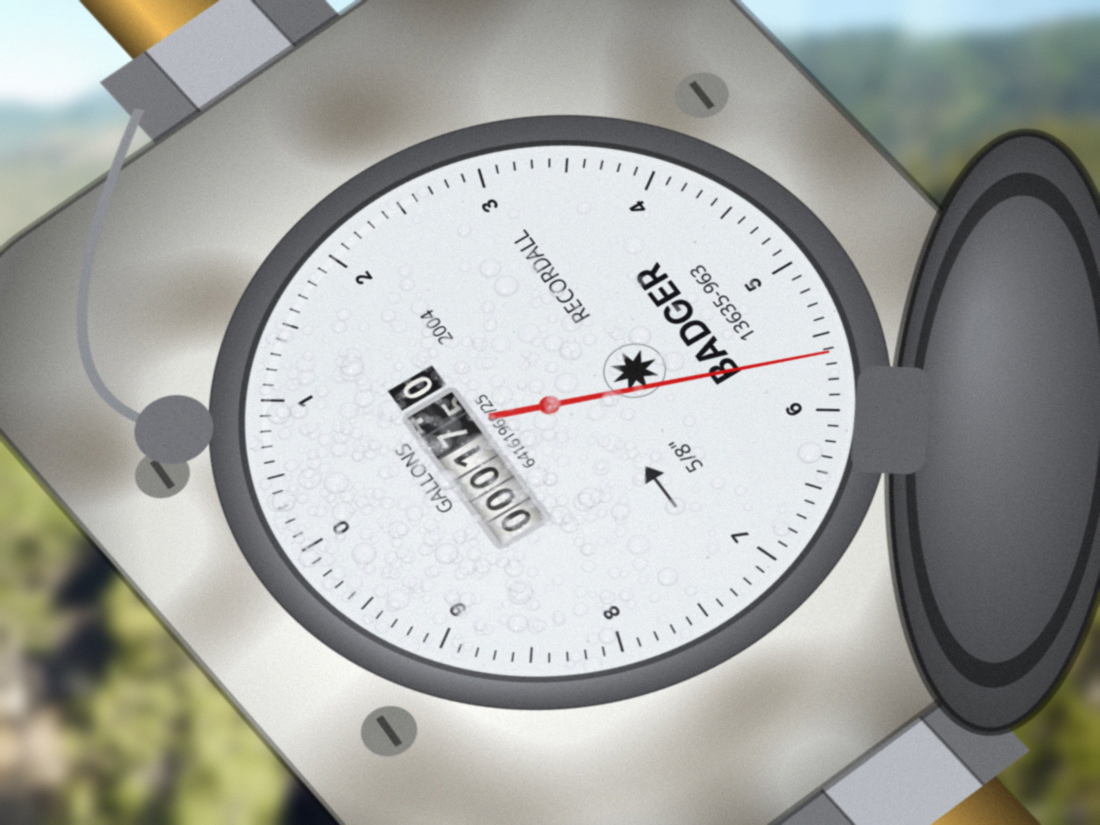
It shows 1745.6 gal
